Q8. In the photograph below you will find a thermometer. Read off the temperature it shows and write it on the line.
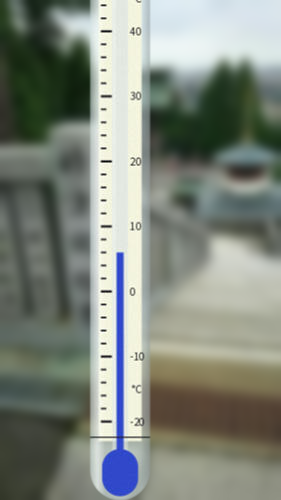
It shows 6 °C
